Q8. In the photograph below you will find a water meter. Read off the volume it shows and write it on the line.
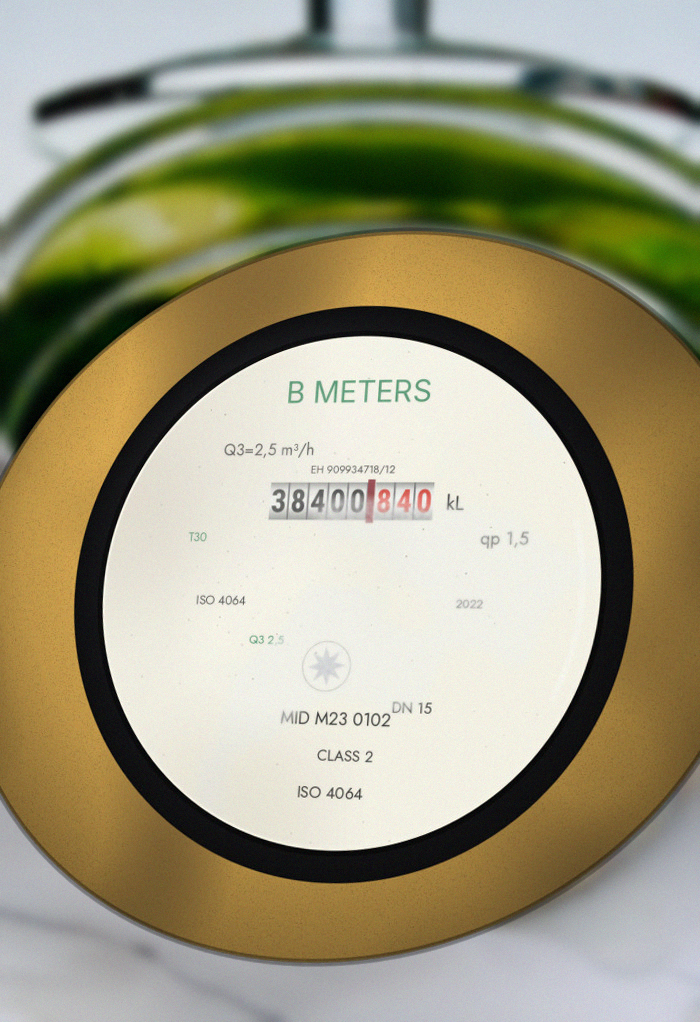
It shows 38400.840 kL
